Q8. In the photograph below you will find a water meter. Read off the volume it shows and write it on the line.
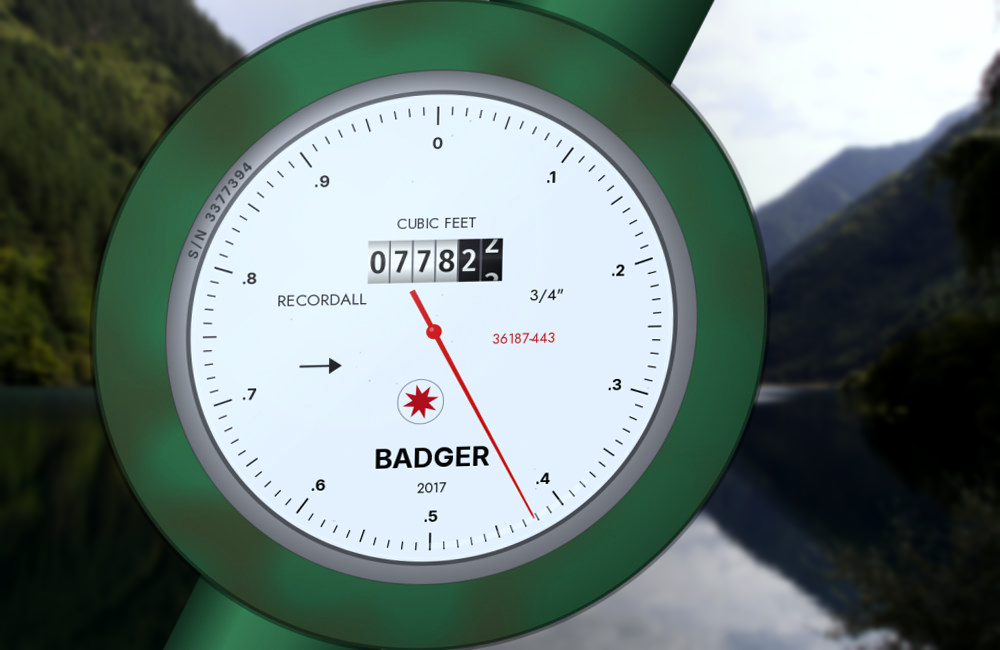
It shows 77822.42 ft³
